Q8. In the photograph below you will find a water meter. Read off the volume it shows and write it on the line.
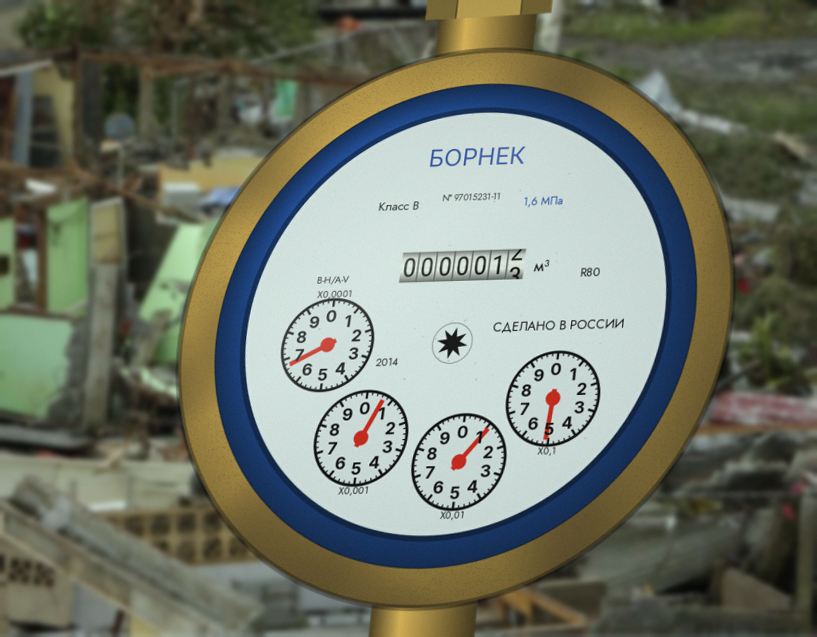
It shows 12.5106 m³
